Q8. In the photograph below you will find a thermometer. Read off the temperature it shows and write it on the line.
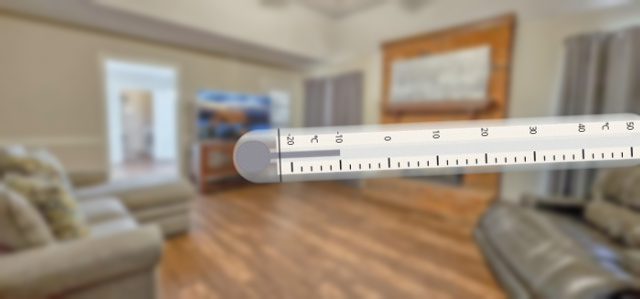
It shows -10 °C
